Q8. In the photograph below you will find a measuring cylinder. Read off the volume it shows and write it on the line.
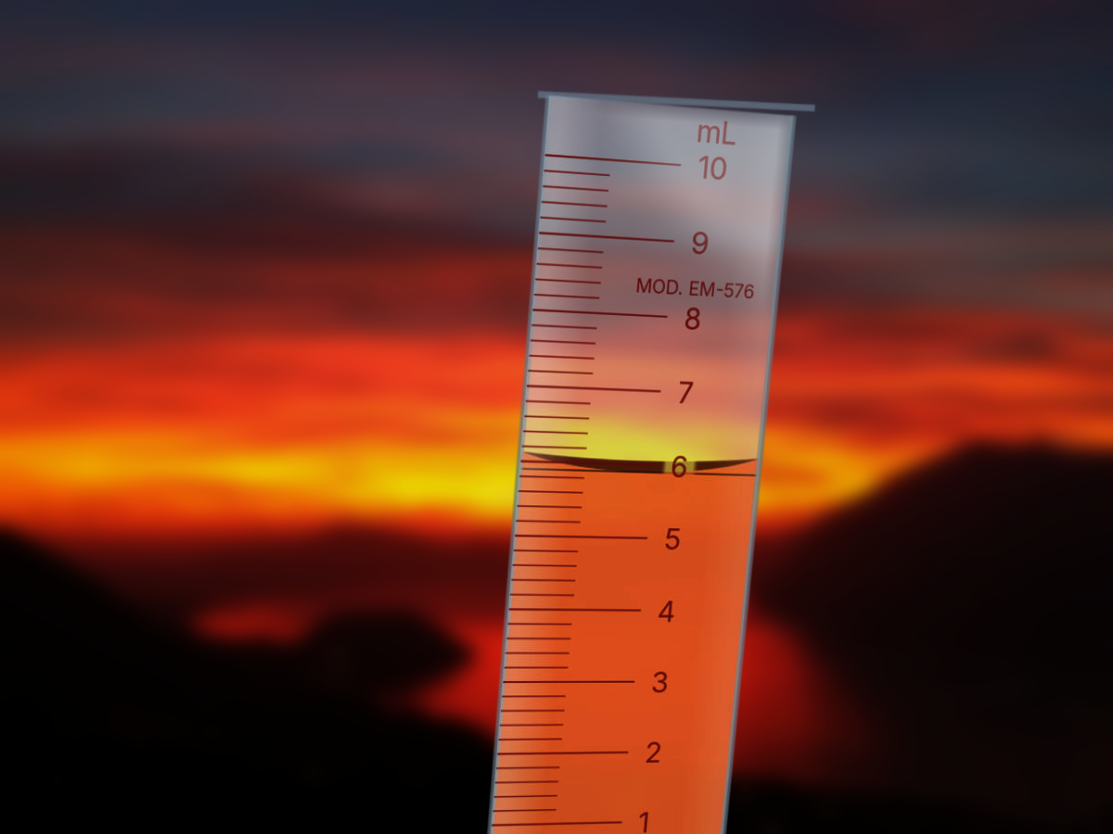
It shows 5.9 mL
